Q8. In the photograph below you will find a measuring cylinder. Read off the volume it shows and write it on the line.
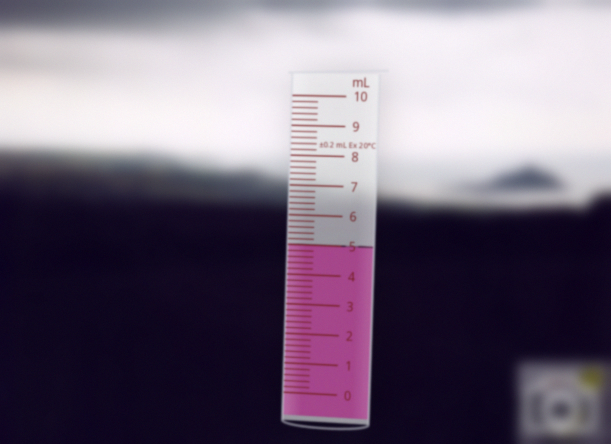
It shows 5 mL
